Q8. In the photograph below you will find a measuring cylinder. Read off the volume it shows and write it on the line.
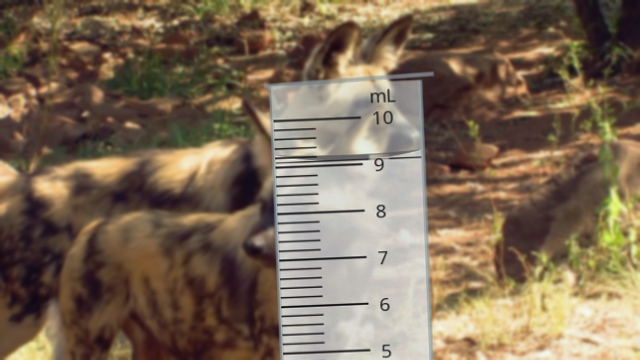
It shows 9.1 mL
